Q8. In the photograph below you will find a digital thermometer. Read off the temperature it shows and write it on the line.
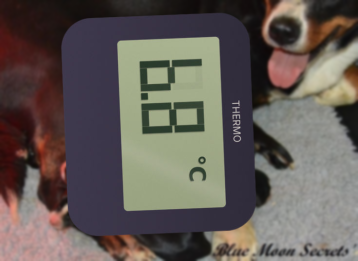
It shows 6.8 °C
